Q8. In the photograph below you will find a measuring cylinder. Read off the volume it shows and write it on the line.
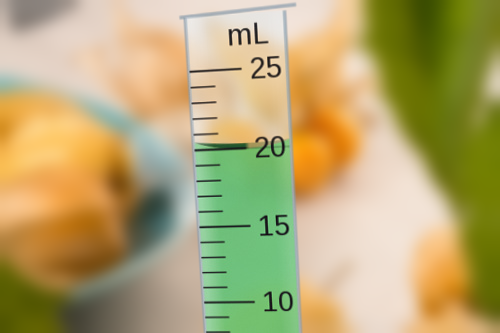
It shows 20 mL
